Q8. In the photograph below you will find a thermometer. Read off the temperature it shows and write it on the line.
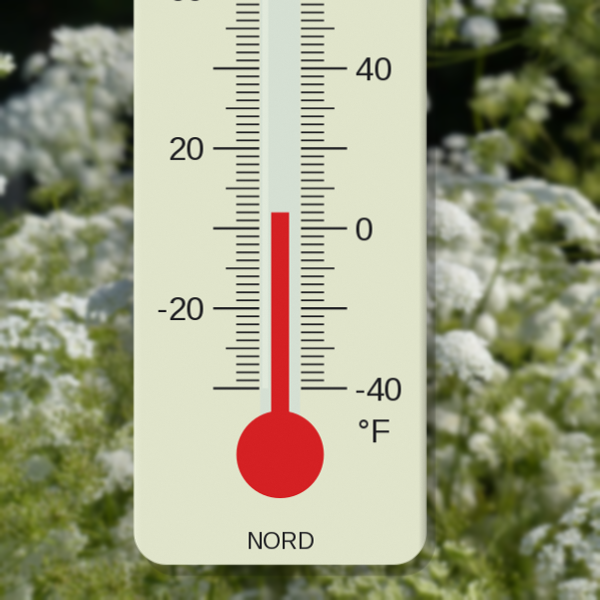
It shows 4 °F
